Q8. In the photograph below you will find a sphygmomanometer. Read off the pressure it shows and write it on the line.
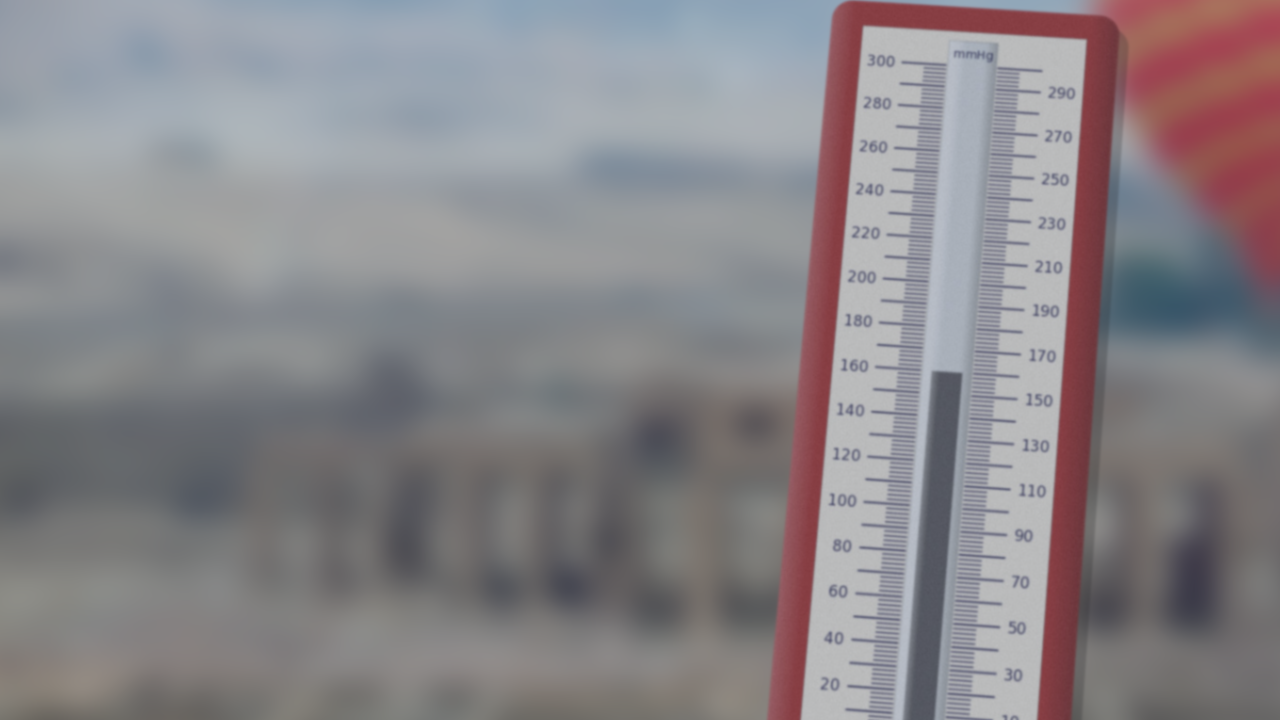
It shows 160 mmHg
